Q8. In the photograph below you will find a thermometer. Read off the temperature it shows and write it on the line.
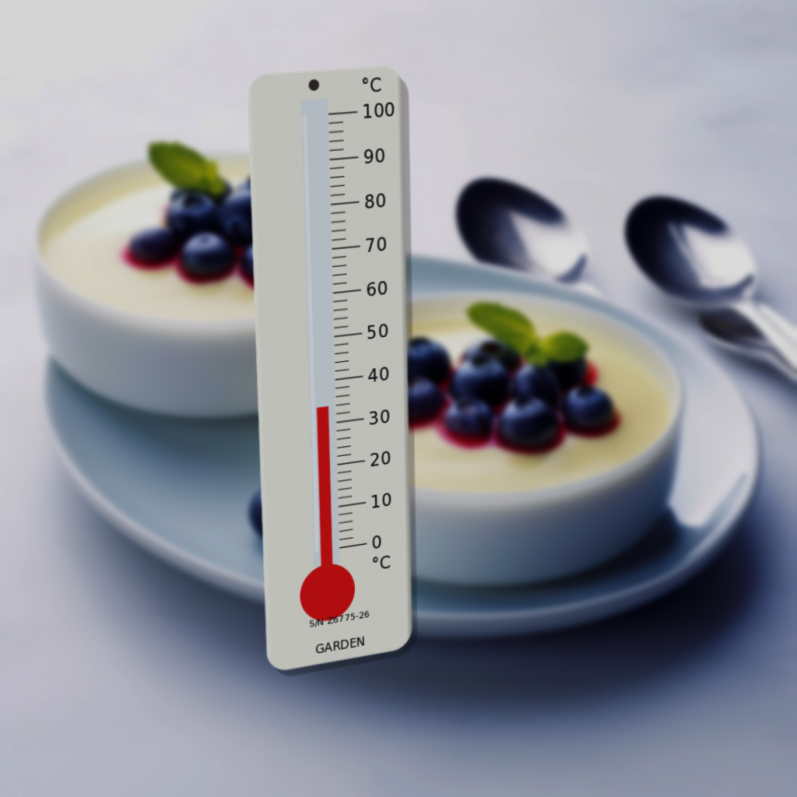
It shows 34 °C
